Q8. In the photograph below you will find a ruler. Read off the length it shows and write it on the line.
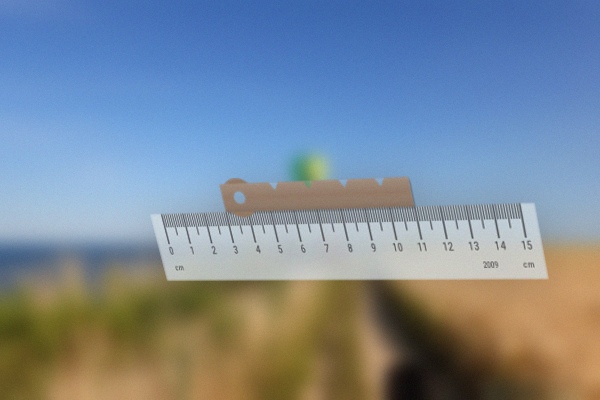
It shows 8 cm
